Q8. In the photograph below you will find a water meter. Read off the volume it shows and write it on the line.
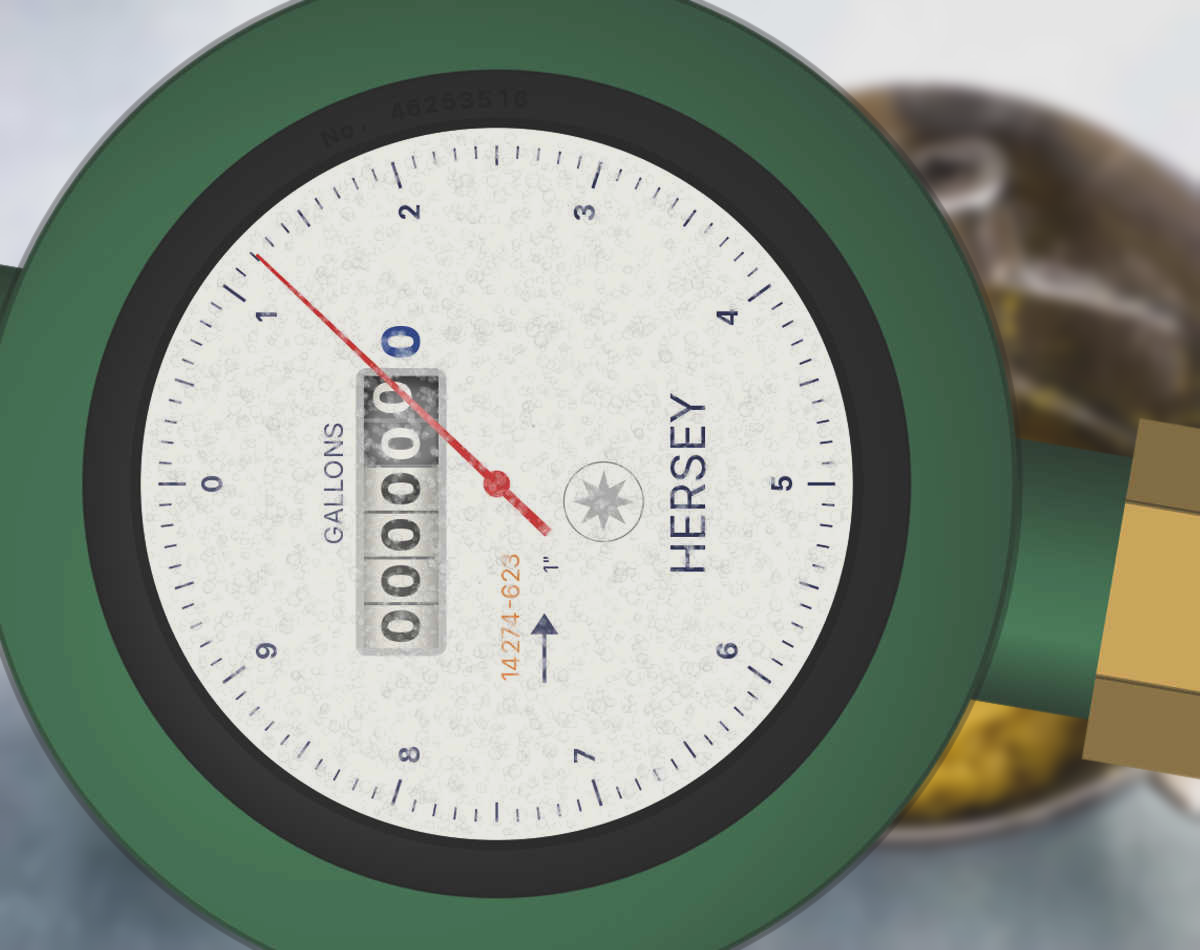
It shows 1.2 gal
